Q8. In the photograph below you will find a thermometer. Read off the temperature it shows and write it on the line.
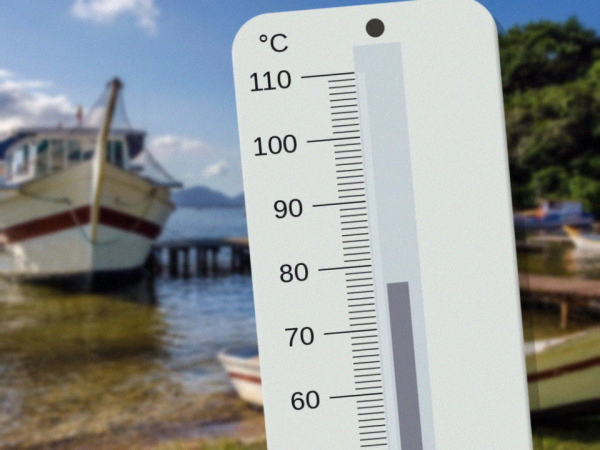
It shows 77 °C
